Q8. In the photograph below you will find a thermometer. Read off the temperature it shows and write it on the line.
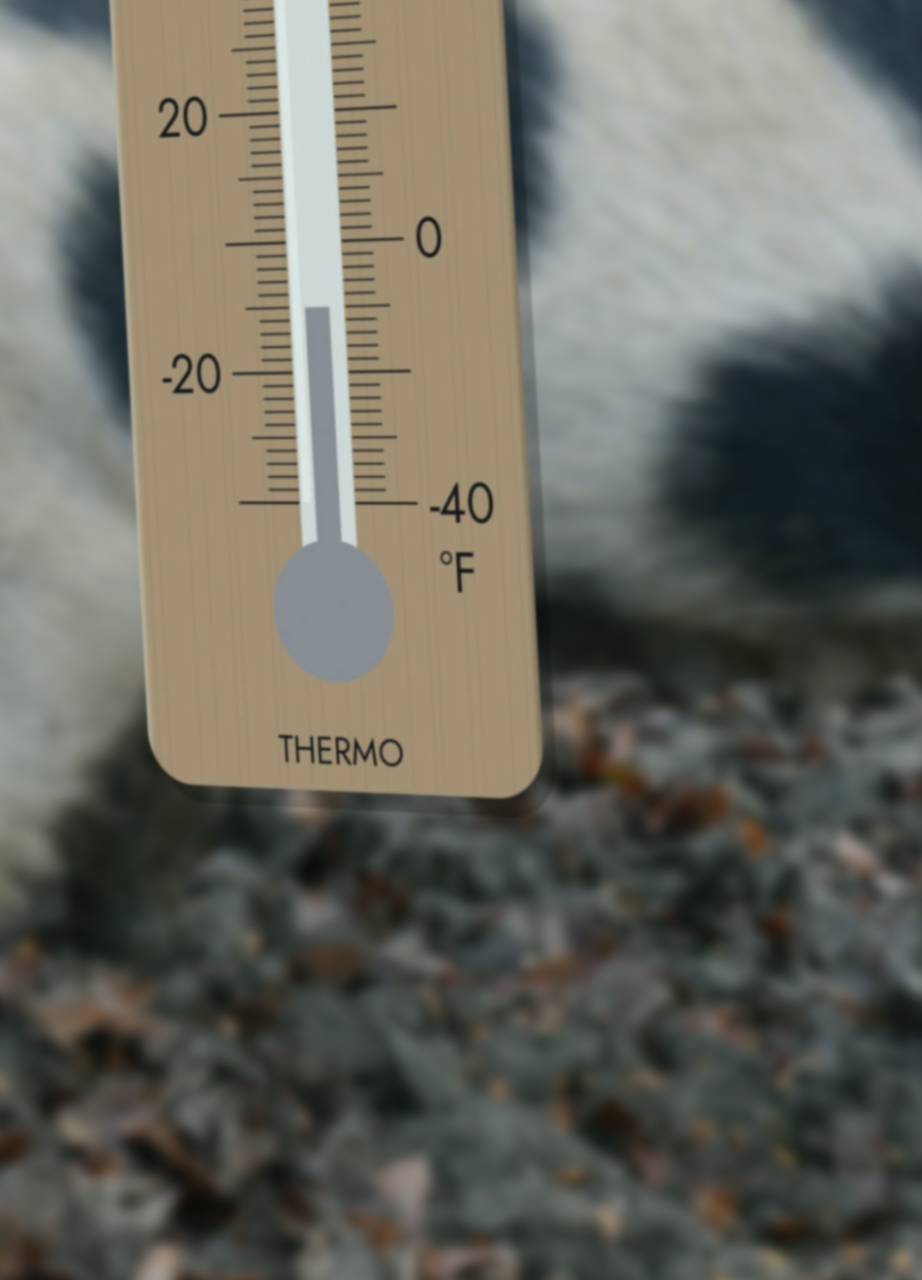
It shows -10 °F
